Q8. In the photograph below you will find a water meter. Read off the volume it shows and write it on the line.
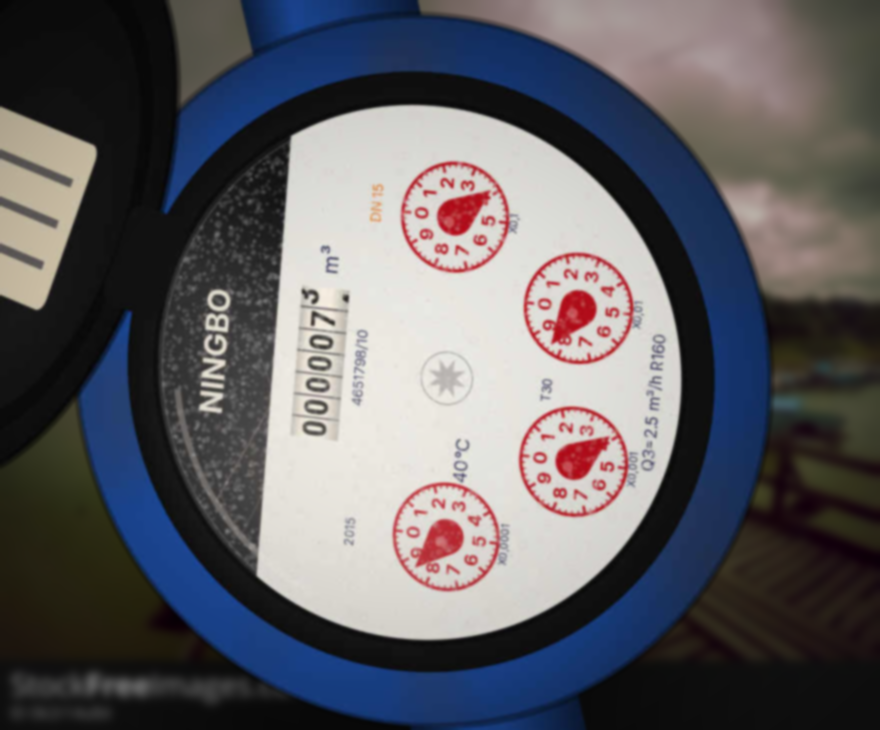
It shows 73.3838 m³
